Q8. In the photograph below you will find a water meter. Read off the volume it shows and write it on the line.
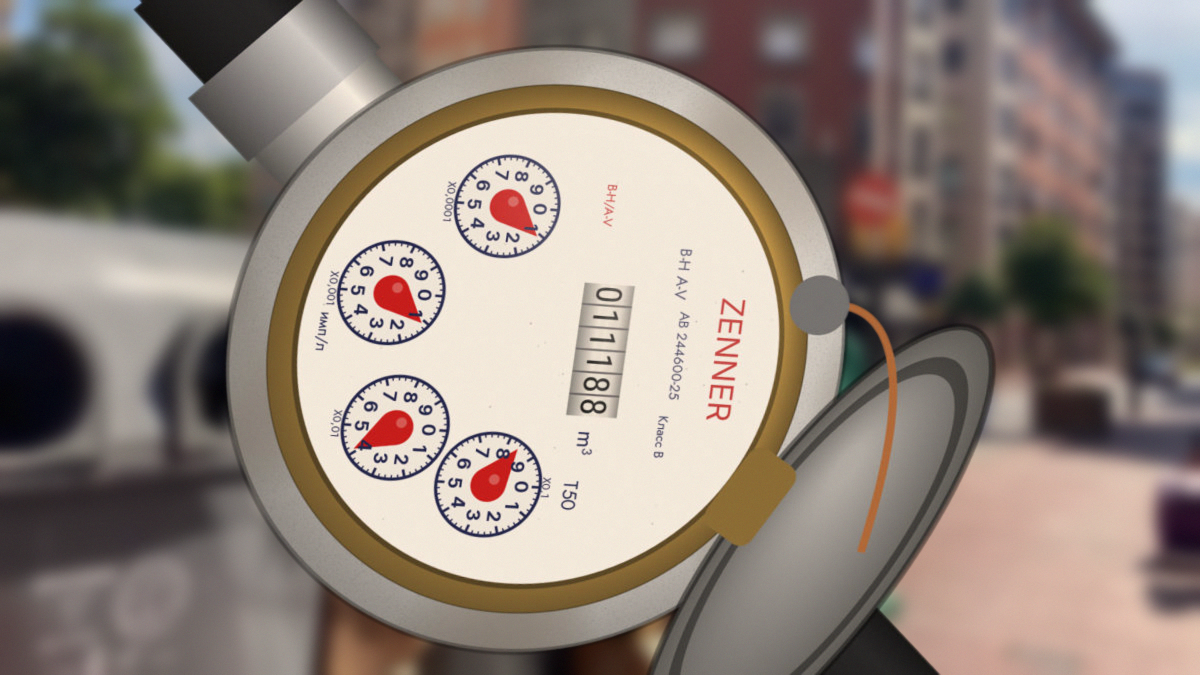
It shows 11188.8411 m³
